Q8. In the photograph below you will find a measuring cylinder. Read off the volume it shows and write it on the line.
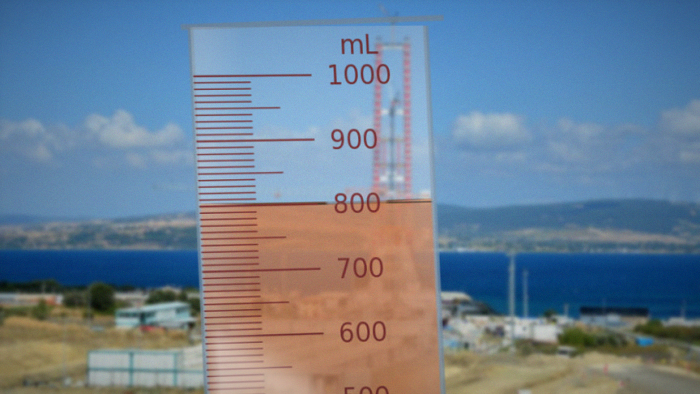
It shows 800 mL
